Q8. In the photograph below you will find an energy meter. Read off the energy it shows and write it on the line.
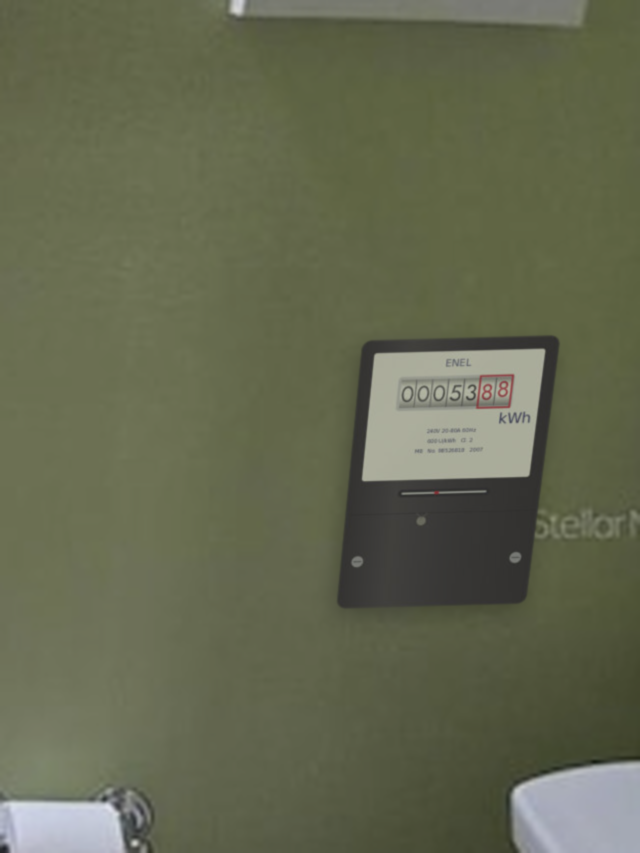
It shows 53.88 kWh
